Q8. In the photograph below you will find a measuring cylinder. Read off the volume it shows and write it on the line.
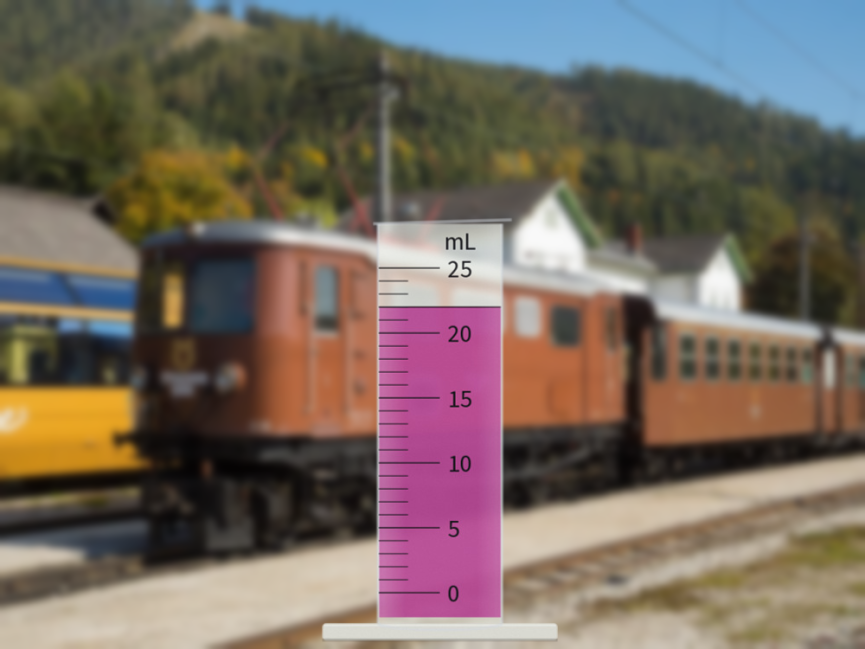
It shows 22 mL
